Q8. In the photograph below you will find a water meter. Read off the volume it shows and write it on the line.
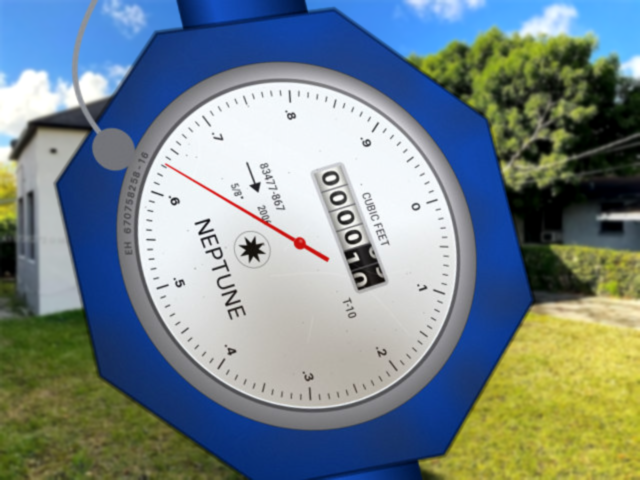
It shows 9.63 ft³
